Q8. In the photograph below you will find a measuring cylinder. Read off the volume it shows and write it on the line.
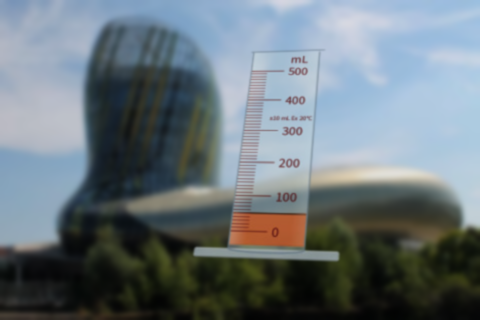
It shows 50 mL
